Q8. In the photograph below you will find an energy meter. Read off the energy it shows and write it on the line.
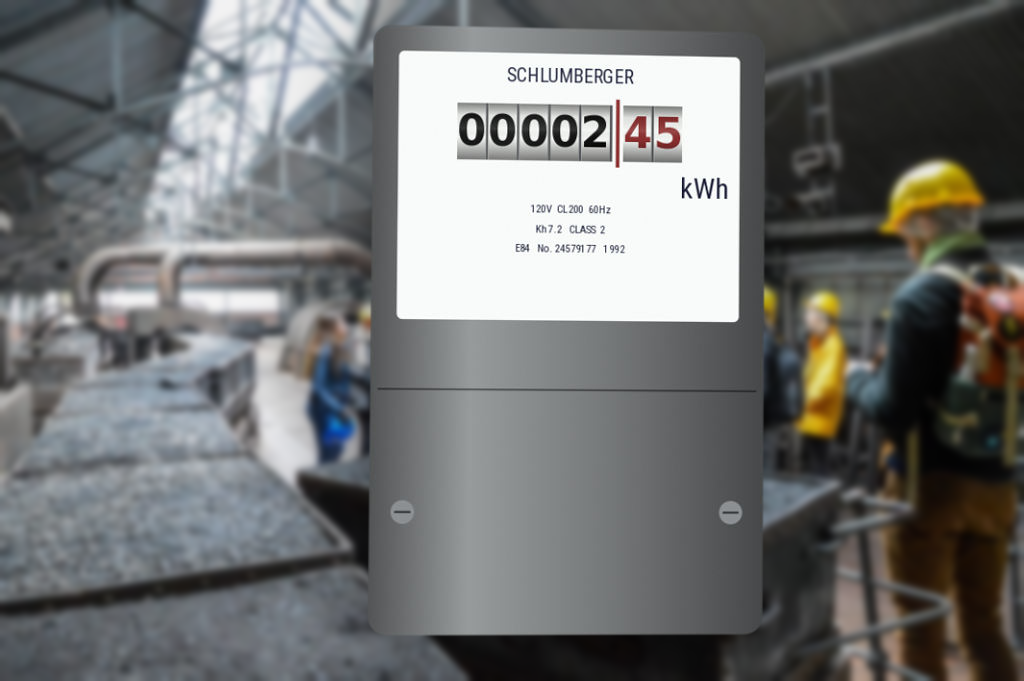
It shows 2.45 kWh
